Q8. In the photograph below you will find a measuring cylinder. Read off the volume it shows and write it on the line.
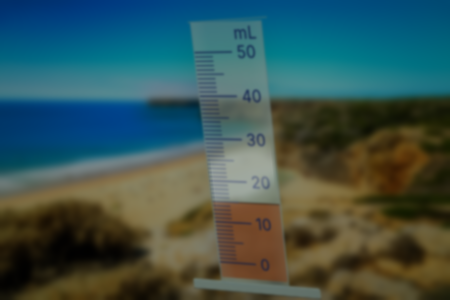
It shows 15 mL
